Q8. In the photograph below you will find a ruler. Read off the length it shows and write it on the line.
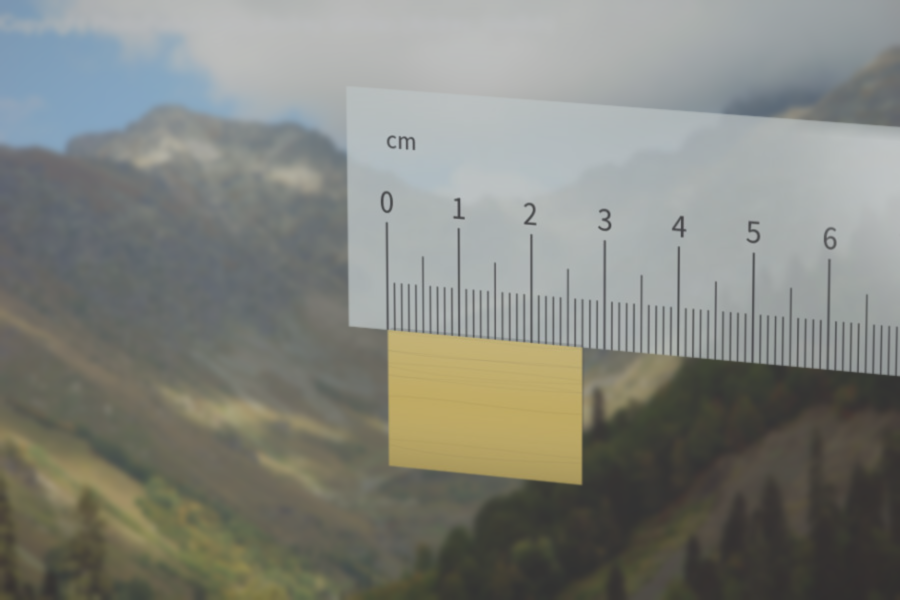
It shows 2.7 cm
